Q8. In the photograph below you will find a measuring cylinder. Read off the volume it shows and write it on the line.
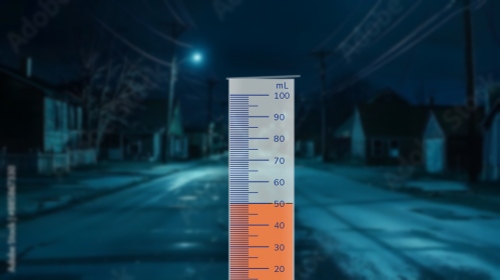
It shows 50 mL
